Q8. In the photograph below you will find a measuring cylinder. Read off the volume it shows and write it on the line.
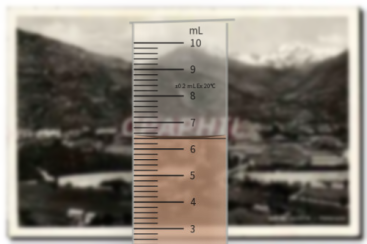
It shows 6.4 mL
